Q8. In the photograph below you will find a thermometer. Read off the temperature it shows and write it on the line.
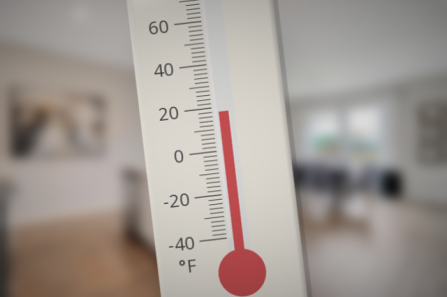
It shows 18 °F
